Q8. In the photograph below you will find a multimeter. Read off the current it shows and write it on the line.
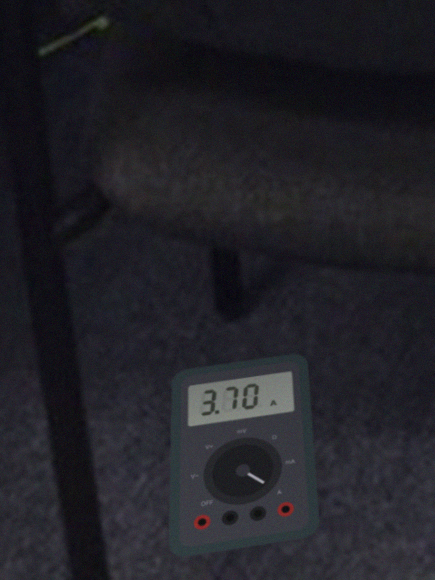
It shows 3.70 A
